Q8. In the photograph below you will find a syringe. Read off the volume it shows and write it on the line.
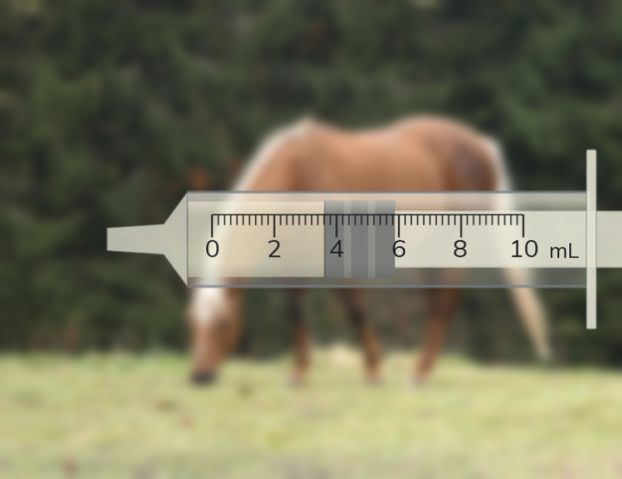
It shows 3.6 mL
